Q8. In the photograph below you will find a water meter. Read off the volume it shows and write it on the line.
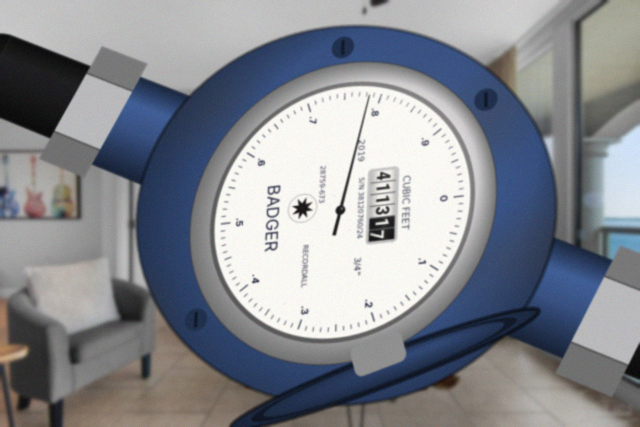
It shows 411316.78 ft³
